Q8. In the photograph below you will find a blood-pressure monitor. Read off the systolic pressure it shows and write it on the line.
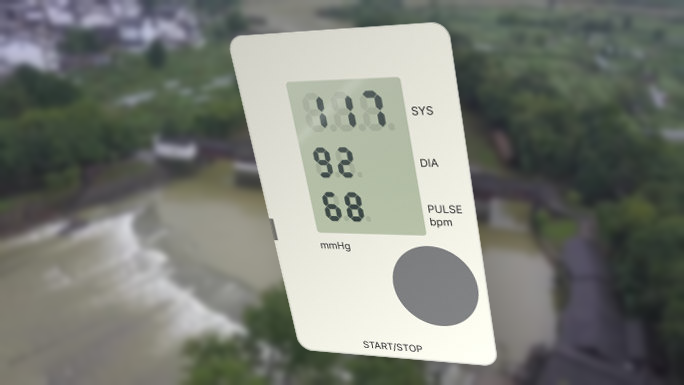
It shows 117 mmHg
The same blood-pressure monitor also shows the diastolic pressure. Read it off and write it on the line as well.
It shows 92 mmHg
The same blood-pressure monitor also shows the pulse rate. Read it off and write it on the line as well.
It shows 68 bpm
